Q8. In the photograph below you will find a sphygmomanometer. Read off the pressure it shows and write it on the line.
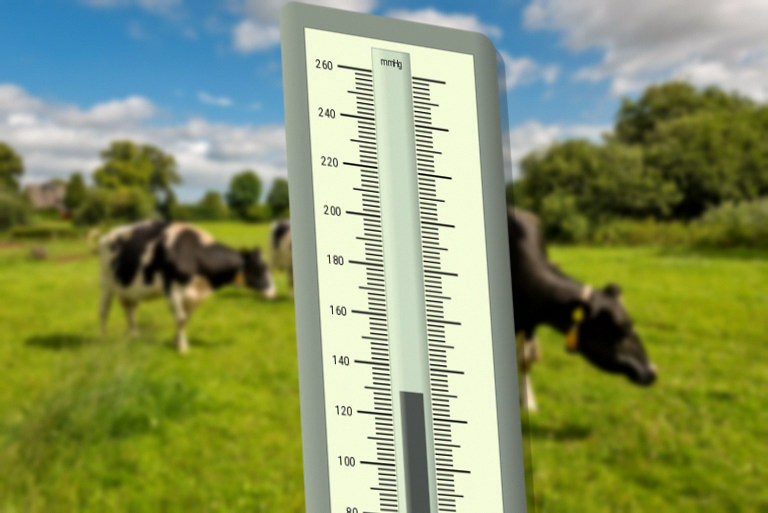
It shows 130 mmHg
